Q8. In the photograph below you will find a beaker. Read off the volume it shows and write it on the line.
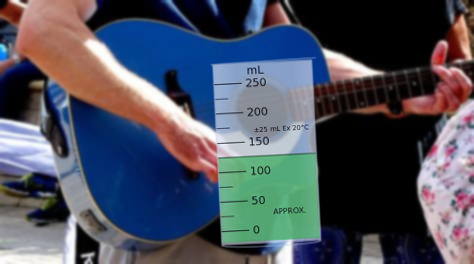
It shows 125 mL
